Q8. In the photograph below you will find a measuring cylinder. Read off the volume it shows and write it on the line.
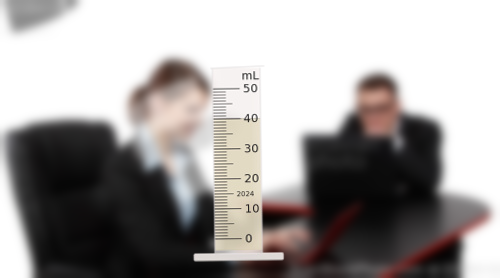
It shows 40 mL
